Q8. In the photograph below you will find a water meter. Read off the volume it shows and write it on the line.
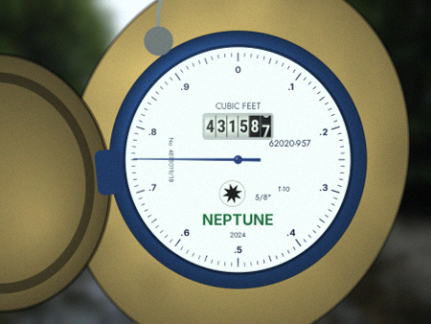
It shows 431586.75 ft³
